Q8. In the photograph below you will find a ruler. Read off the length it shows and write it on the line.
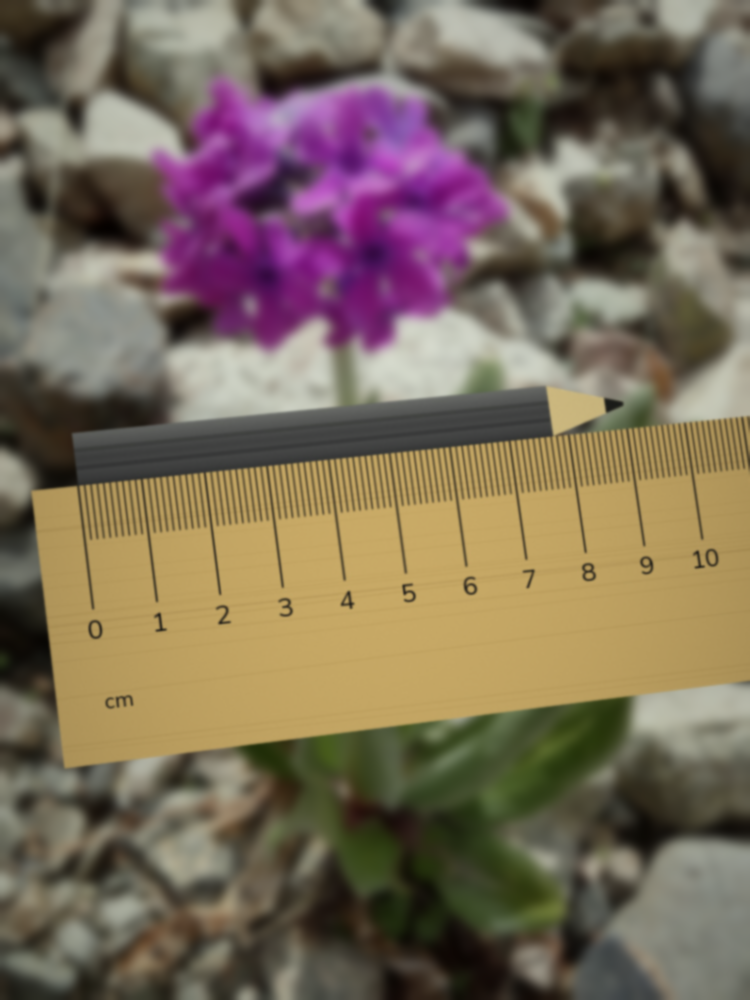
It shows 9 cm
